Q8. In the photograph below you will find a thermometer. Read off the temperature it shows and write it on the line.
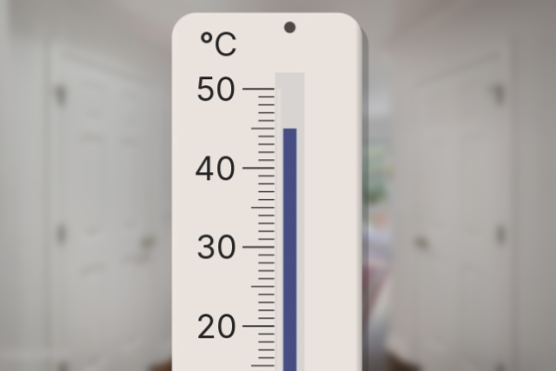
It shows 45 °C
